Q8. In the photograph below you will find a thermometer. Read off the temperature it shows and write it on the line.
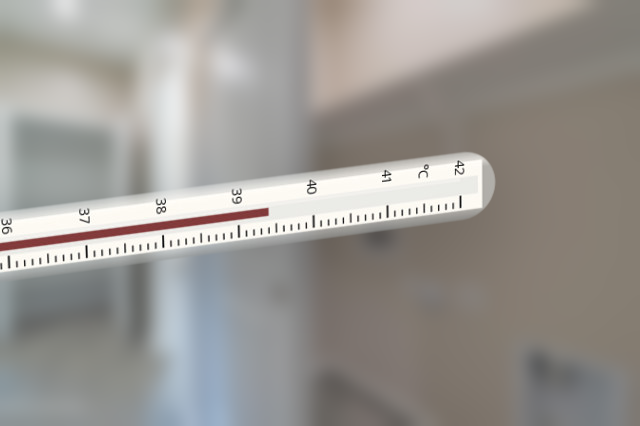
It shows 39.4 °C
